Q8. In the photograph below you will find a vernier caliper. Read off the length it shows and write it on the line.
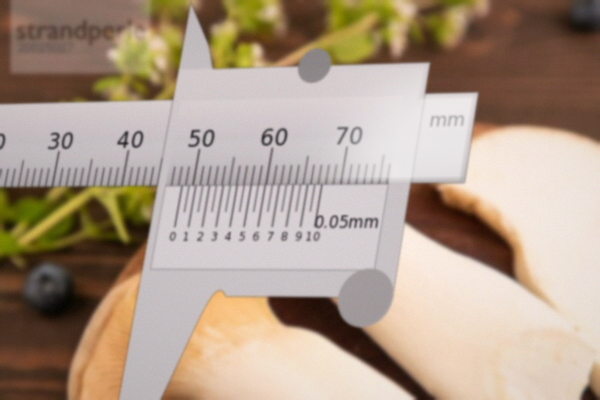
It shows 48.5 mm
